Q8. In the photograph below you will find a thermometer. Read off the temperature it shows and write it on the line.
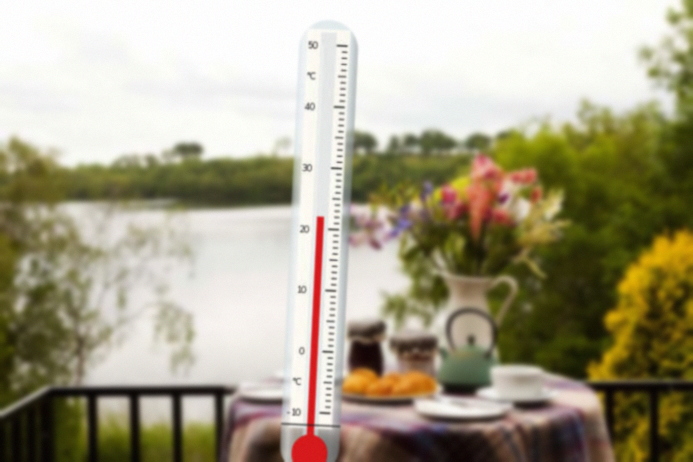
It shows 22 °C
